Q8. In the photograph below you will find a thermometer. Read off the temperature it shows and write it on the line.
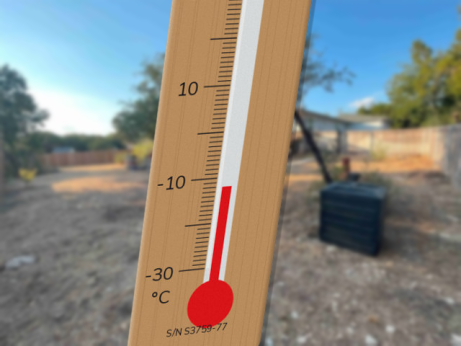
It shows -12 °C
